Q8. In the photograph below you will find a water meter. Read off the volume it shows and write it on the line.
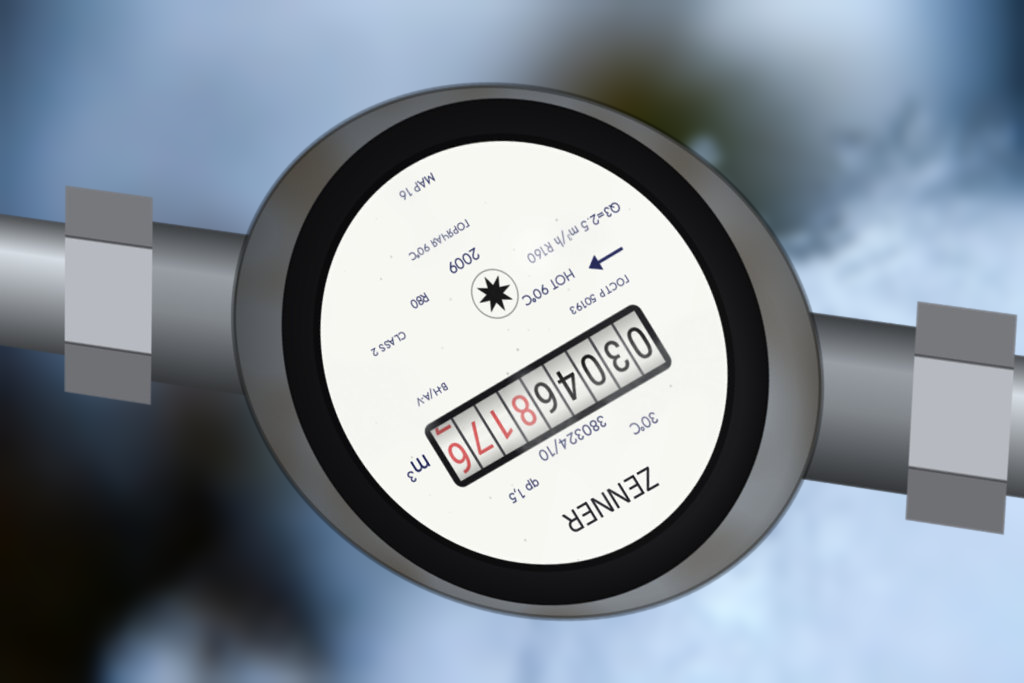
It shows 3046.8176 m³
